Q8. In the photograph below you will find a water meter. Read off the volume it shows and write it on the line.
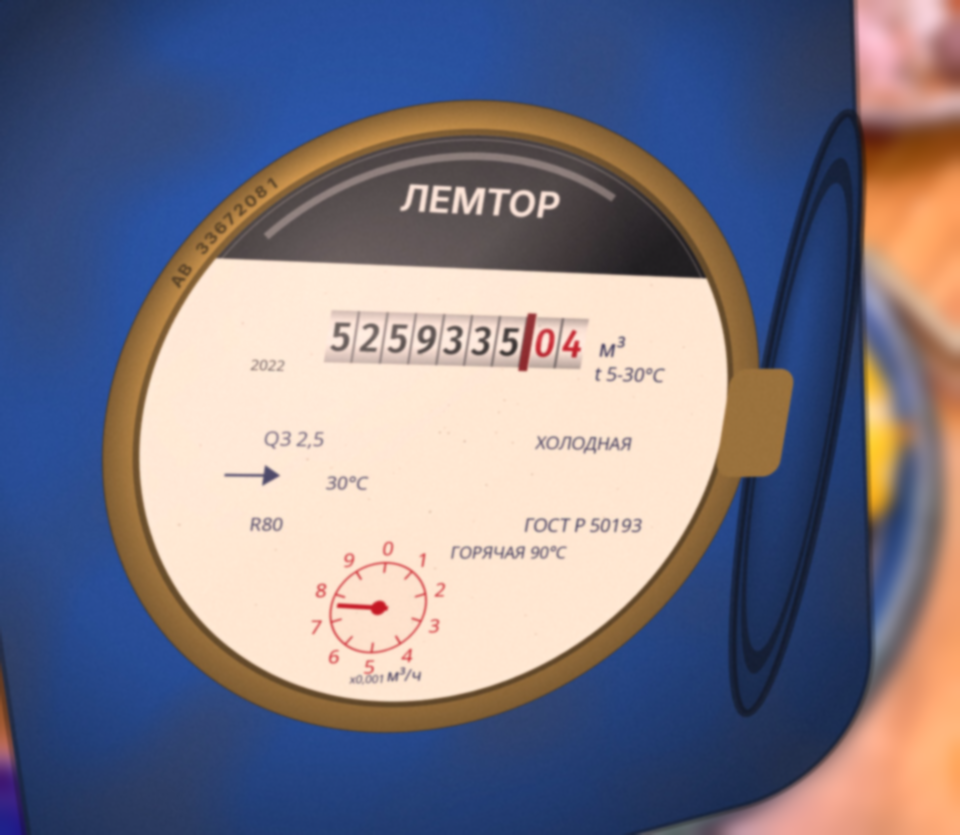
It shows 5259335.047 m³
